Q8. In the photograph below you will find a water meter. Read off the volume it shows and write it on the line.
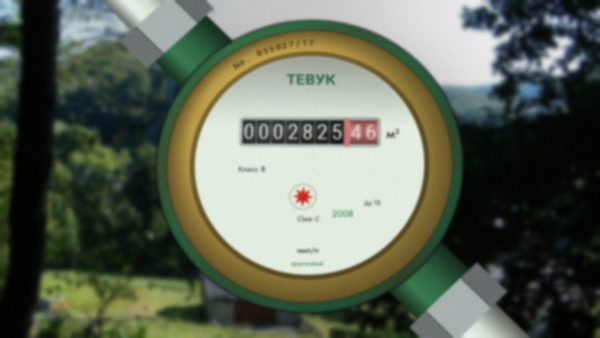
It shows 2825.46 m³
